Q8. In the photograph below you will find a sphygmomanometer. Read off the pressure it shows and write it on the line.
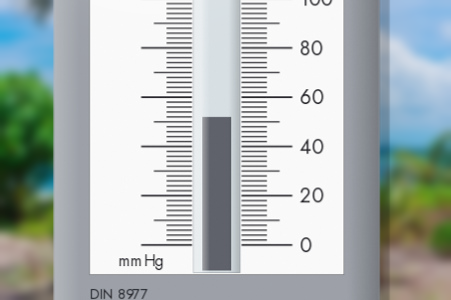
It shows 52 mmHg
